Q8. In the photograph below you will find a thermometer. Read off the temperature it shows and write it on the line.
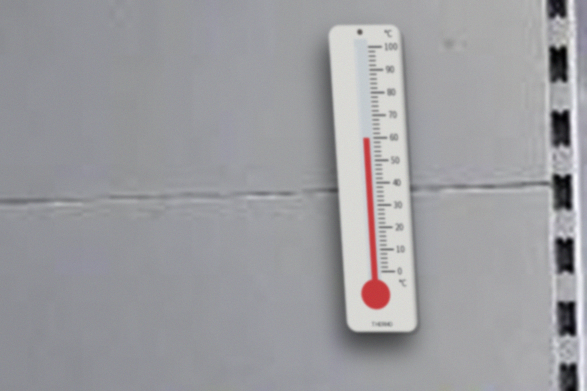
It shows 60 °C
